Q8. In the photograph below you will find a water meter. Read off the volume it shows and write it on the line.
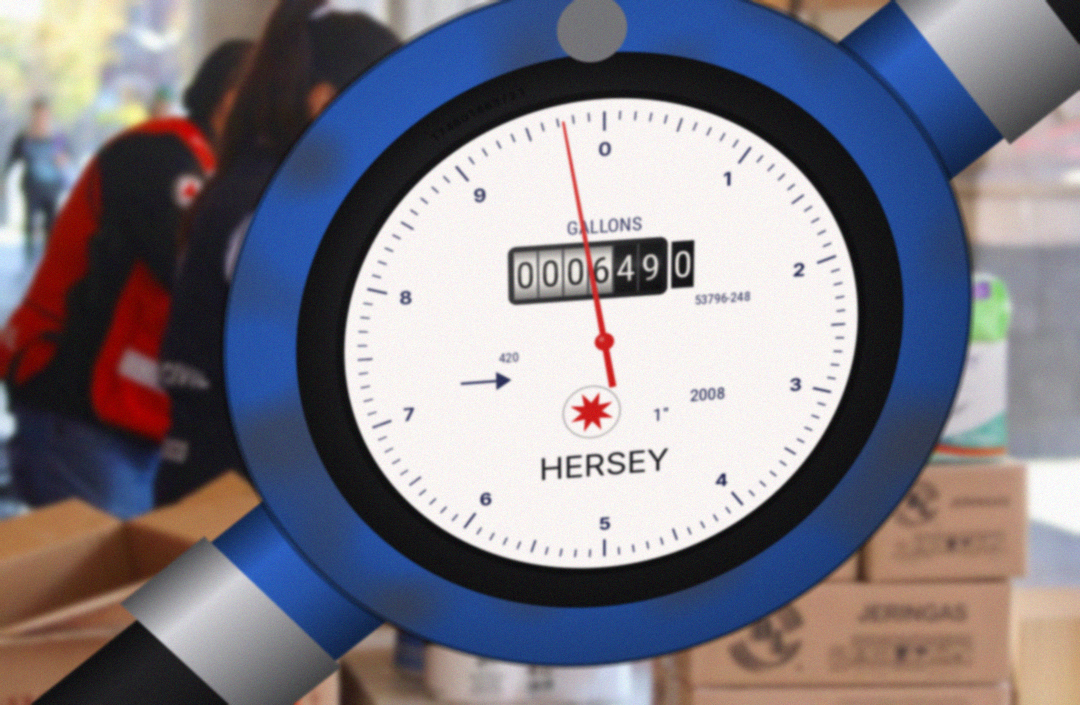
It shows 6489.7 gal
